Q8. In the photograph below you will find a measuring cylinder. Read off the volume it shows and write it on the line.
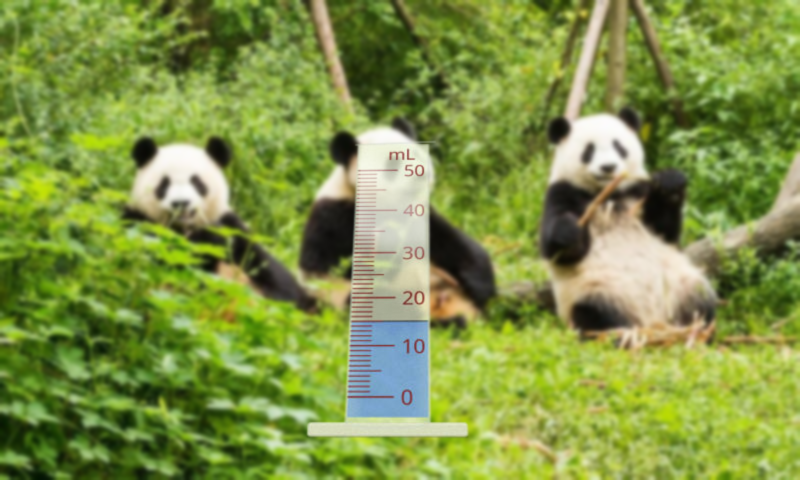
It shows 15 mL
